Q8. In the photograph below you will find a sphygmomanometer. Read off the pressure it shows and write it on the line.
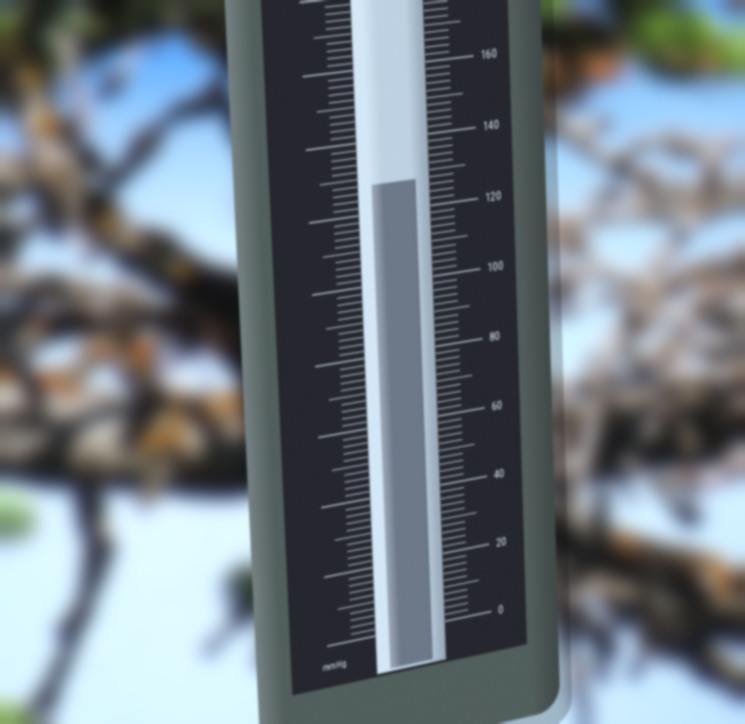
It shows 128 mmHg
